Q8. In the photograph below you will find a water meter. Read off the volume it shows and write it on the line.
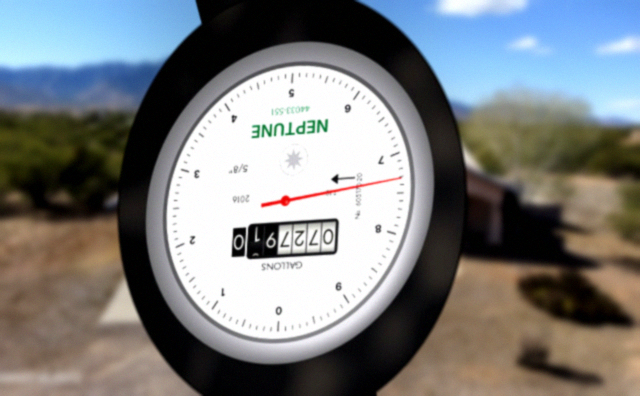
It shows 727907.3 gal
